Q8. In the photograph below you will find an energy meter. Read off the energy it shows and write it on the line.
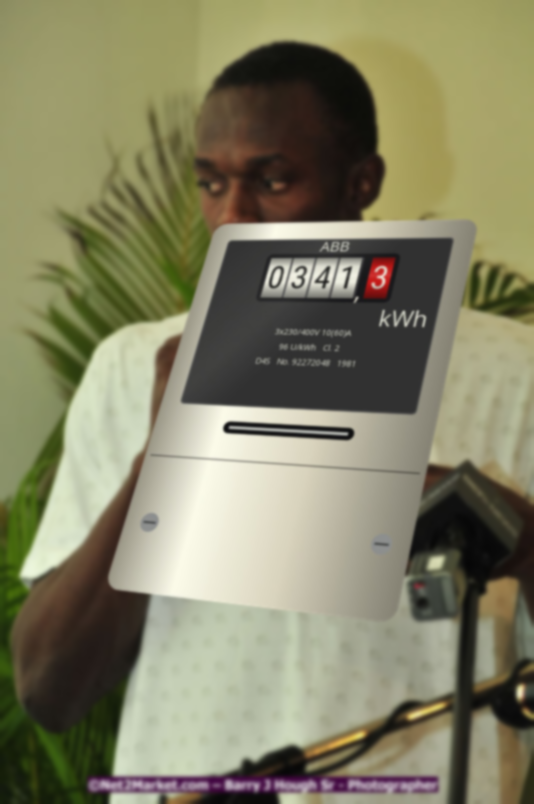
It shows 341.3 kWh
